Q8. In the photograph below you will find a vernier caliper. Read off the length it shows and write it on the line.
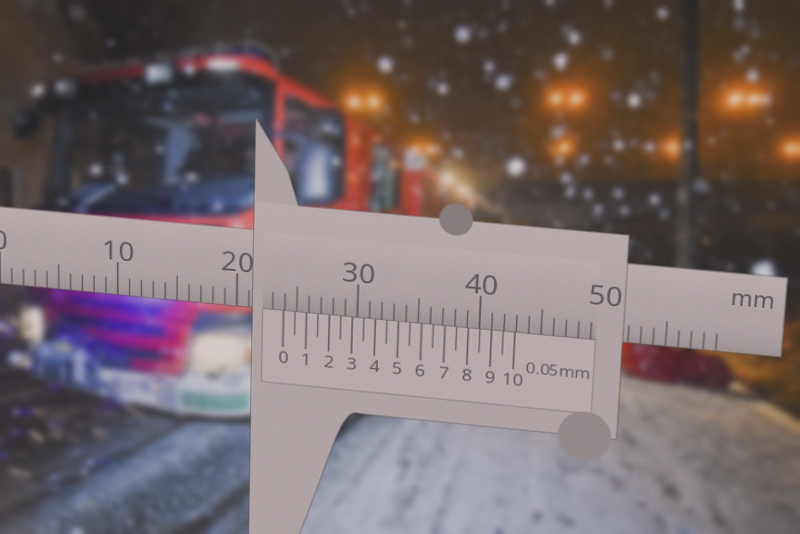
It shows 23.9 mm
